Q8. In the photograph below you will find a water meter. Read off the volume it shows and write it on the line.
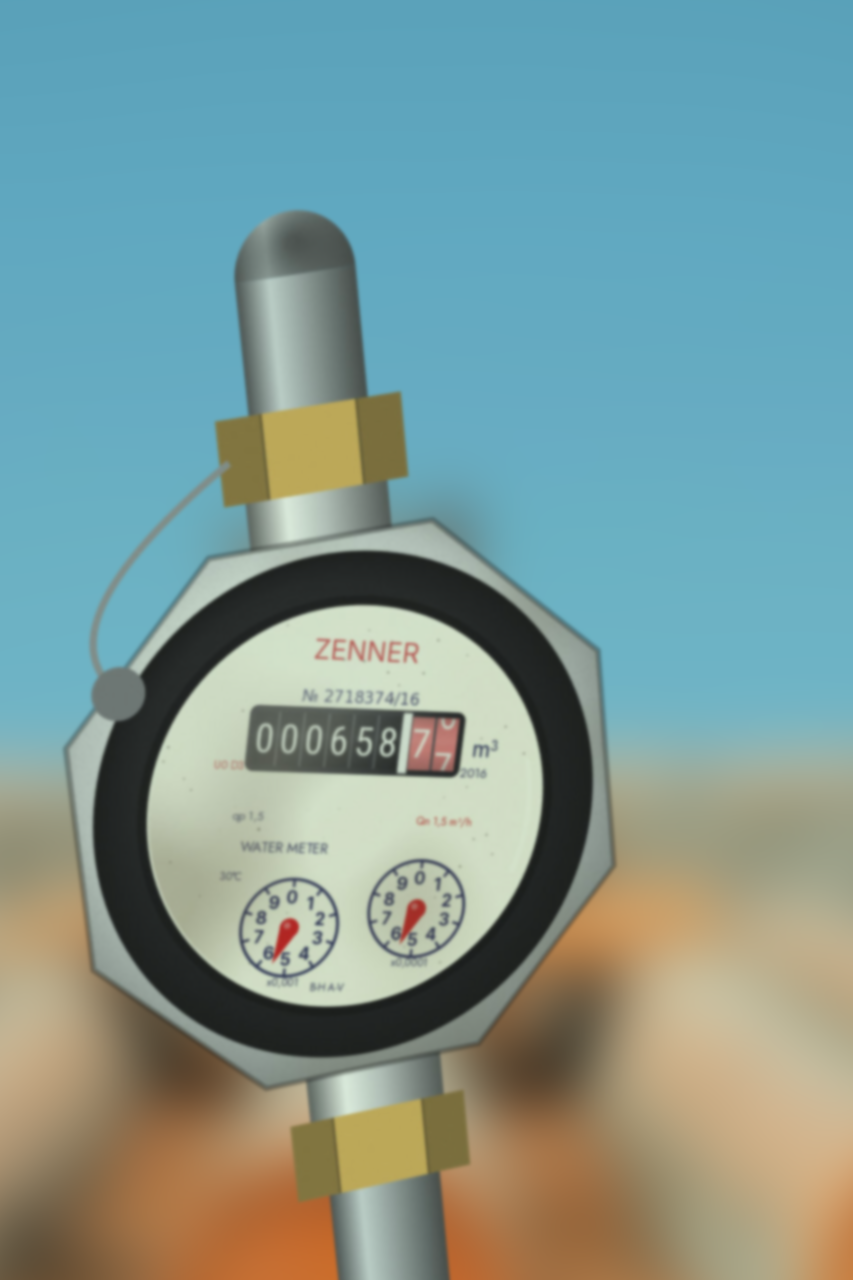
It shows 658.7655 m³
